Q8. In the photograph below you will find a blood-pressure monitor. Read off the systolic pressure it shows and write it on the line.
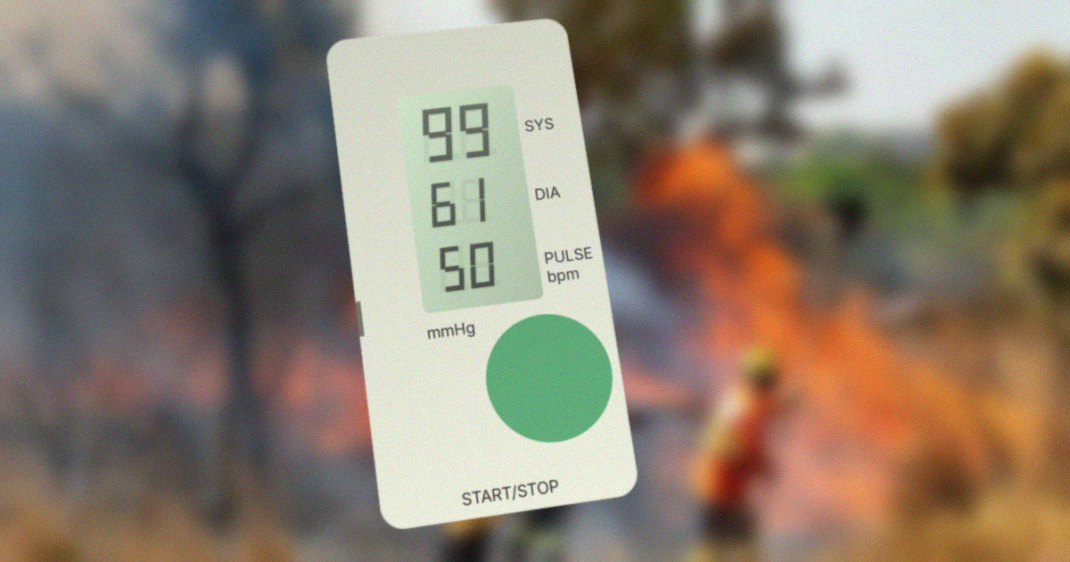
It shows 99 mmHg
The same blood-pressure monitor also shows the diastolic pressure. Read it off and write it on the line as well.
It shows 61 mmHg
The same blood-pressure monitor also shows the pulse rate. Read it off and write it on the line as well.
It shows 50 bpm
